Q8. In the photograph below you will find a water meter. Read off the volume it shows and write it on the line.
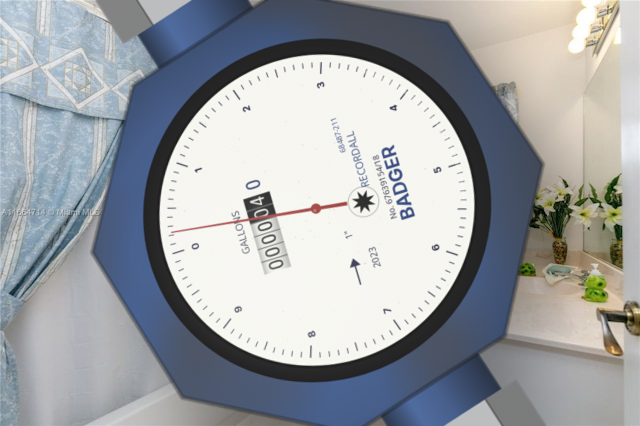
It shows 40.2 gal
